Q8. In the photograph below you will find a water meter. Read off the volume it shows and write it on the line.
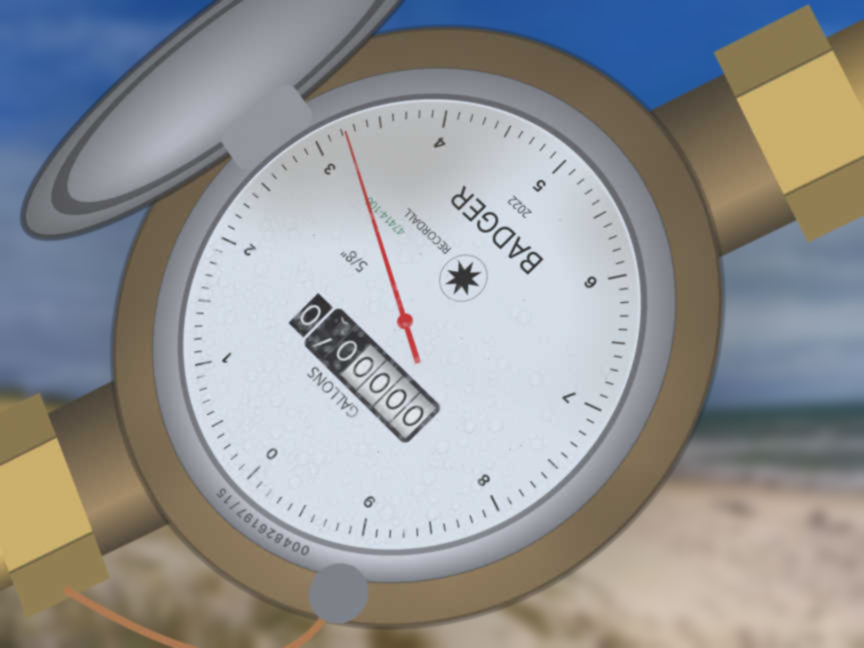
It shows 73.2 gal
